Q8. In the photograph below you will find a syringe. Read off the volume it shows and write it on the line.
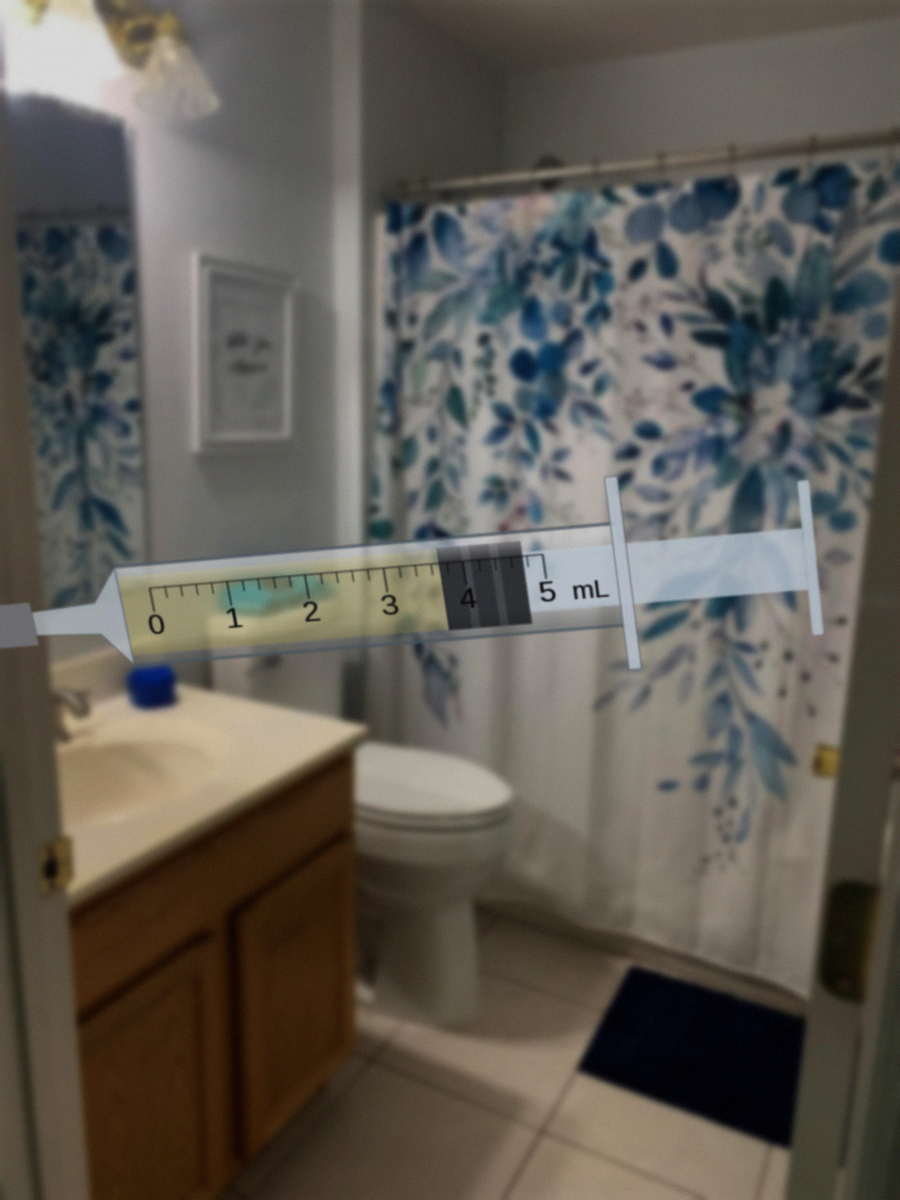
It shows 3.7 mL
